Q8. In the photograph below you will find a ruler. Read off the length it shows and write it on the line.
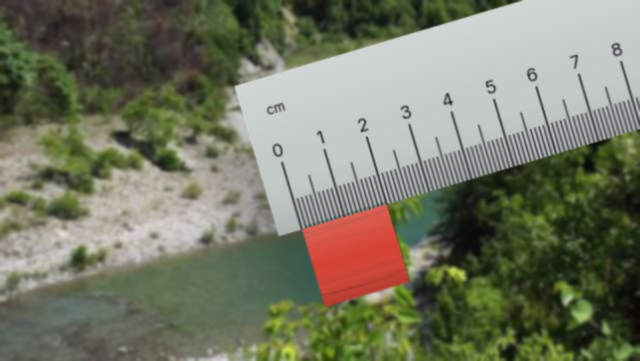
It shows 2 cm
